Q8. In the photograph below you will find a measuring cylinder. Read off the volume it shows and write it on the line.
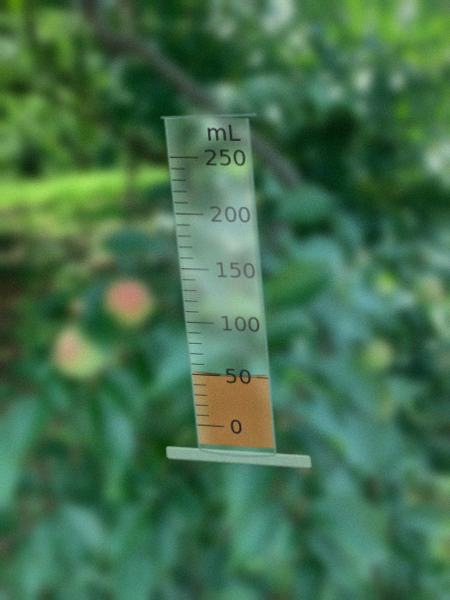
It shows 50 mL
